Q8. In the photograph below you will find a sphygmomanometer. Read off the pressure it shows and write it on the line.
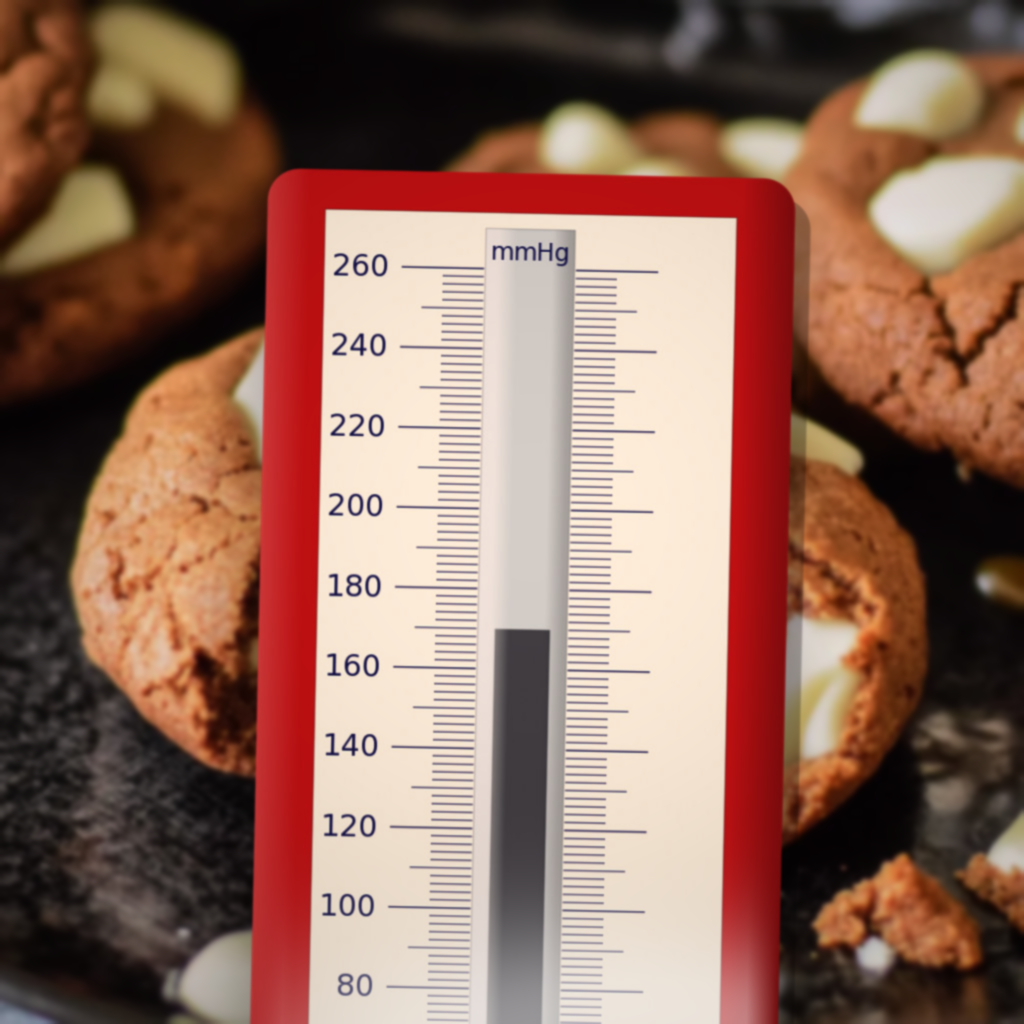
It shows 170 mmHg
